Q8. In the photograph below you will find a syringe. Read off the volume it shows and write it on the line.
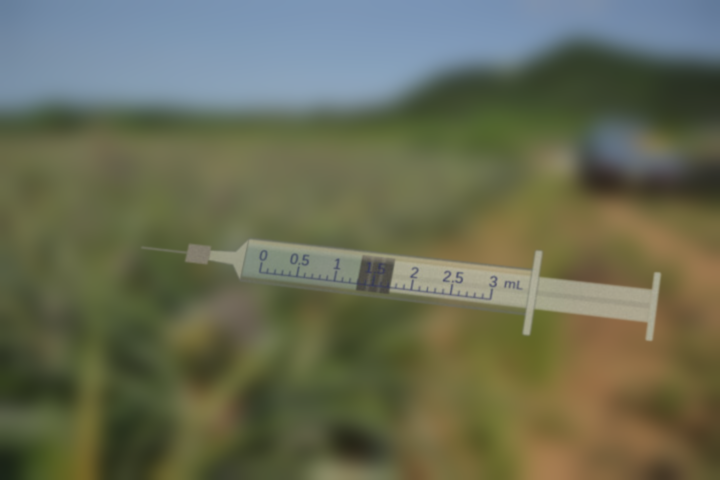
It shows 1.3 mL
